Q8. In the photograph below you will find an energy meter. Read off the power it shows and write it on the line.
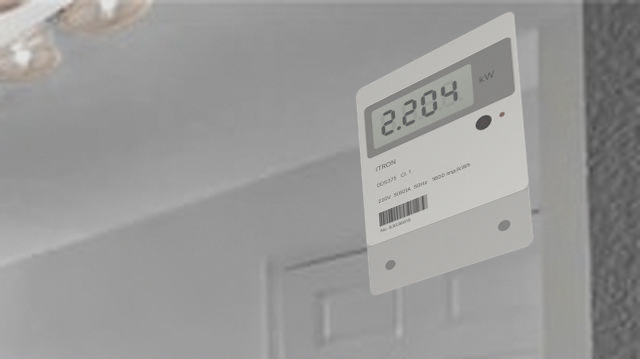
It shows 2.204 kW
